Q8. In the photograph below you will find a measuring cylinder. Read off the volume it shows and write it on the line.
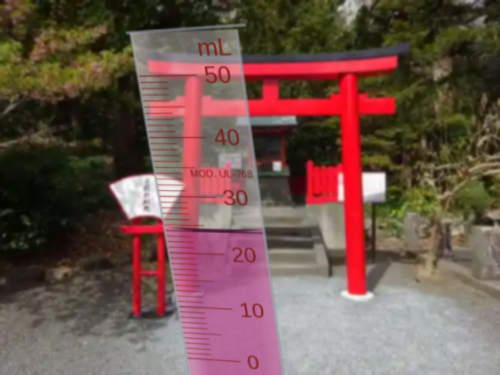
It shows 24 mL
